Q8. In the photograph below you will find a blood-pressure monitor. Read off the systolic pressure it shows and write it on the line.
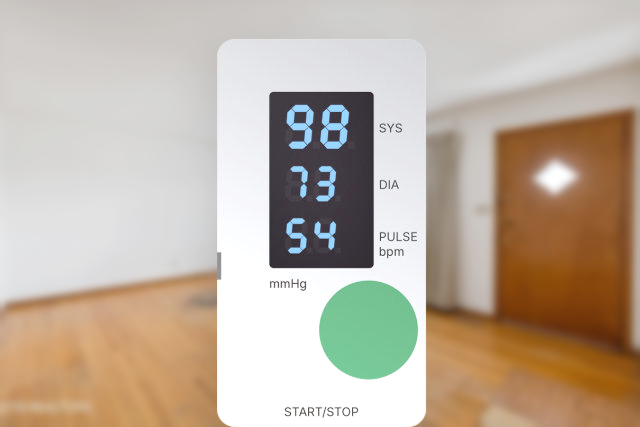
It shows 98 mmHg
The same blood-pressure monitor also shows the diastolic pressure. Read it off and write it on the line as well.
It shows 73 mmHg
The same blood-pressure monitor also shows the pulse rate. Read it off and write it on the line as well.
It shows 54 bpm
